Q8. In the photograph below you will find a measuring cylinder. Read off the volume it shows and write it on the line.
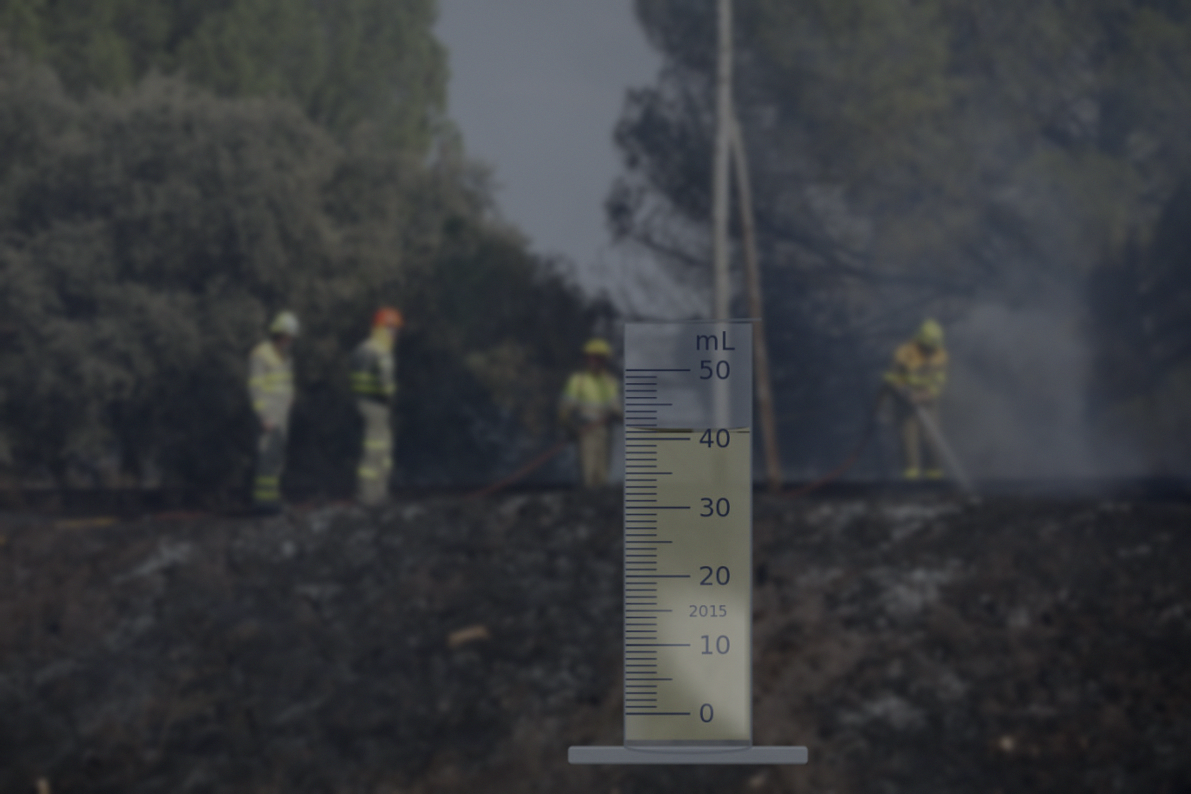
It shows 41 mL
